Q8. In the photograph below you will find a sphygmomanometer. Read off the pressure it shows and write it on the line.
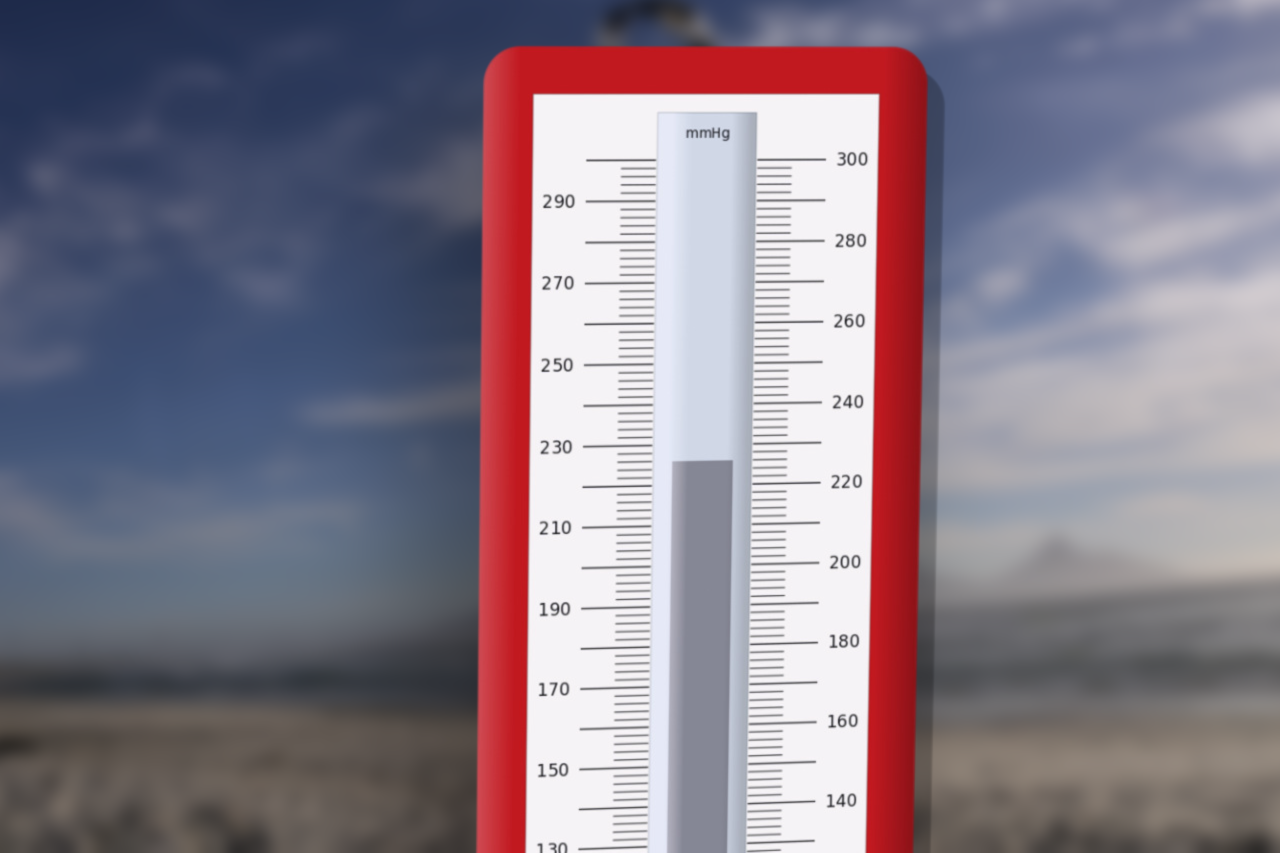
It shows 226 mmHg
